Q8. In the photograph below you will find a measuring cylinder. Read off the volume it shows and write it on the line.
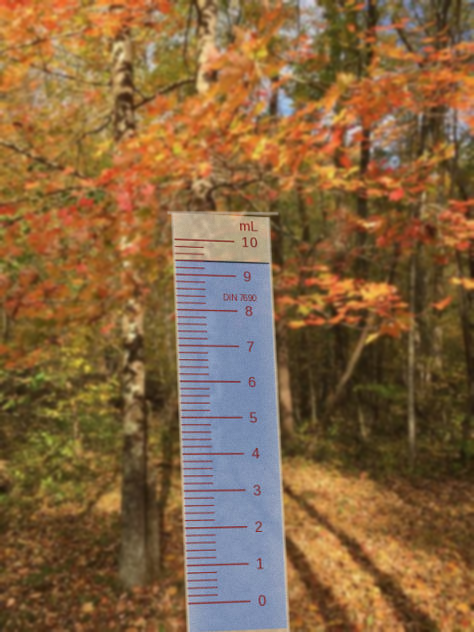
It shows 9.4 mL
